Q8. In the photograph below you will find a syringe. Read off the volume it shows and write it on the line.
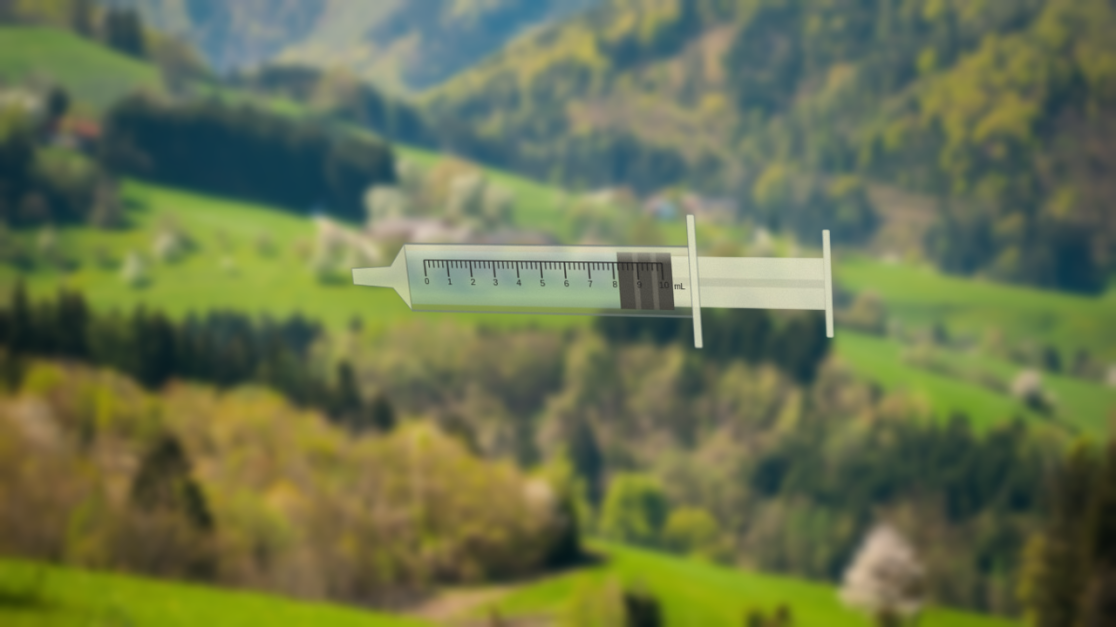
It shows 8.2 mL
